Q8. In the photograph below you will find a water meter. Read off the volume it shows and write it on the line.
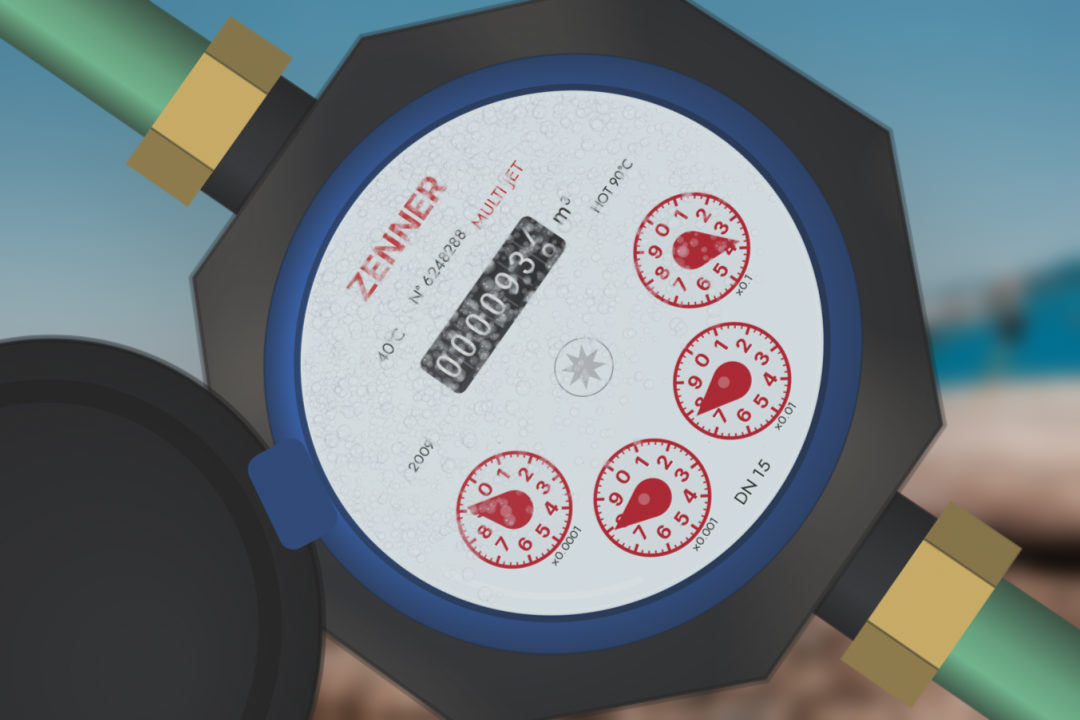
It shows 937.3779 m³
